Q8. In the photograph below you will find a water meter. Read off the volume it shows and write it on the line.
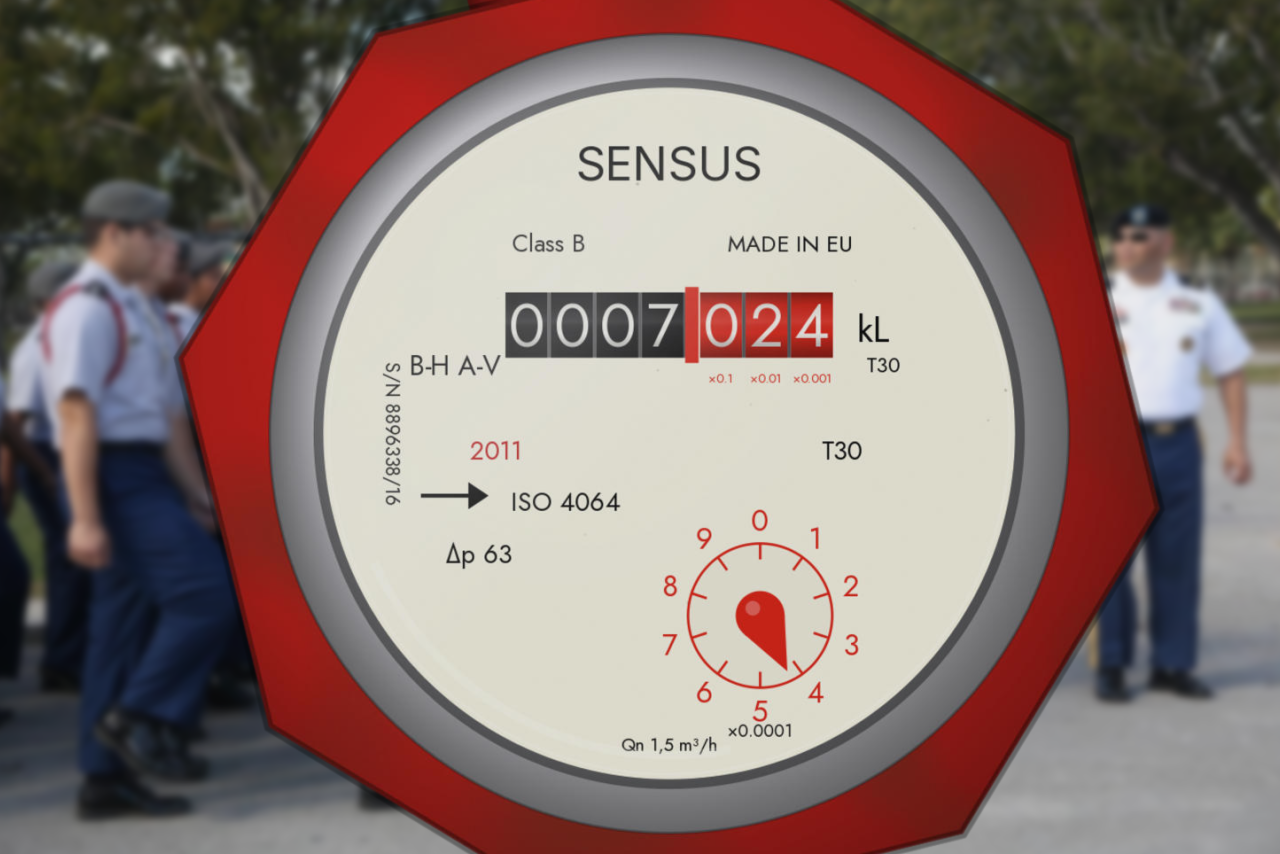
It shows 7.0244 kL
